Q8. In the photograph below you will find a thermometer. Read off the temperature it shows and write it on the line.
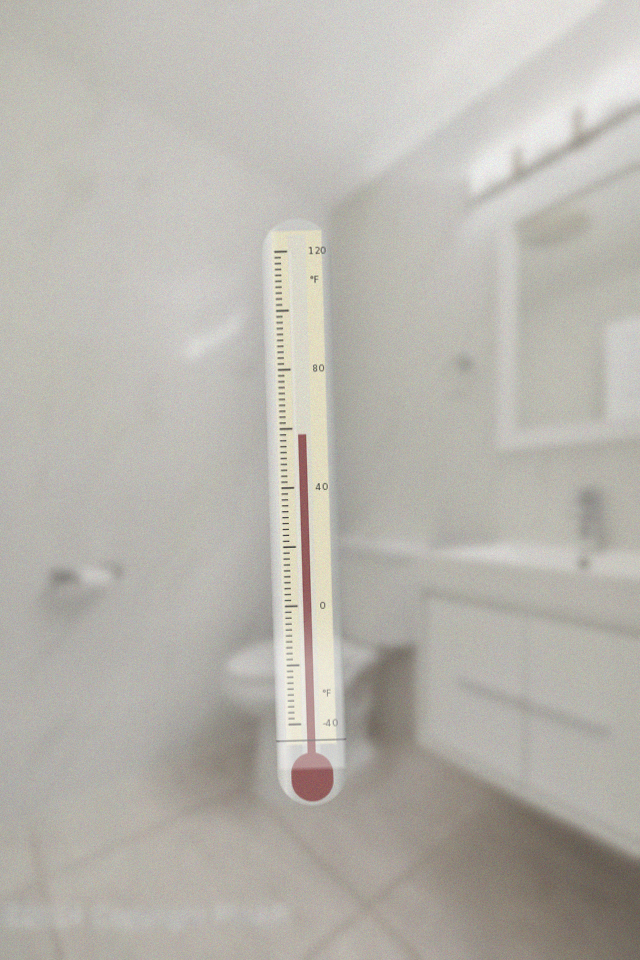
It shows 58 °F
